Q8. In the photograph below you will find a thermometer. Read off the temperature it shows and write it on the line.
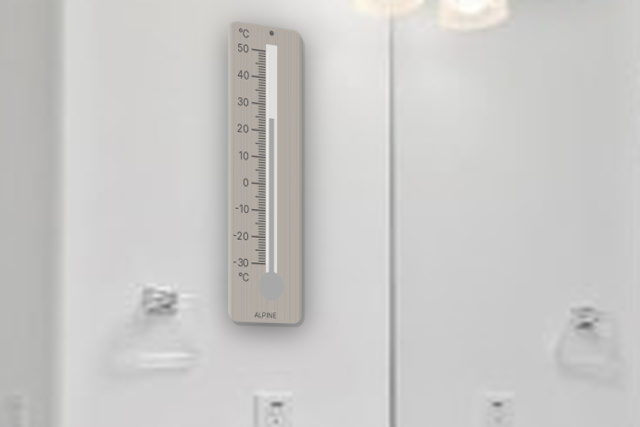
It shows 25 °C
